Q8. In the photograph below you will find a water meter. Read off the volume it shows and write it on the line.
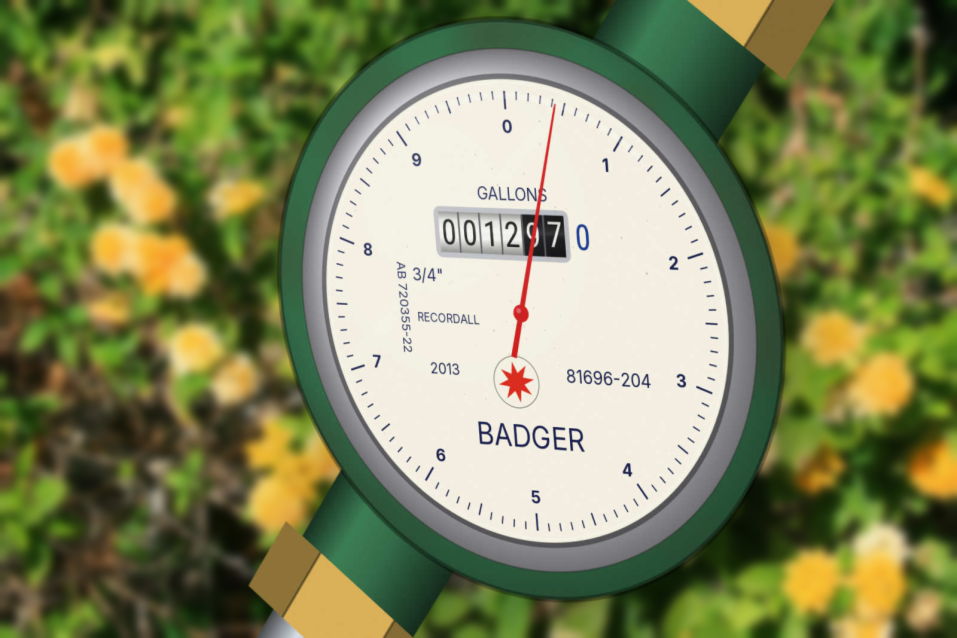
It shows 12970.4 gal
